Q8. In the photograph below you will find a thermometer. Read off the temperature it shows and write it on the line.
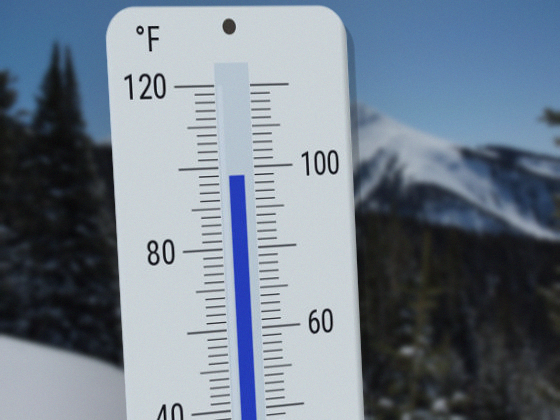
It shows 98 °F
